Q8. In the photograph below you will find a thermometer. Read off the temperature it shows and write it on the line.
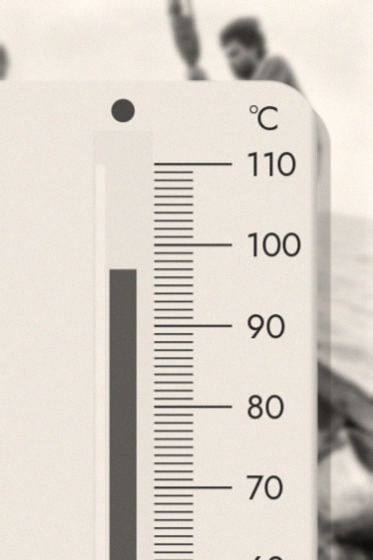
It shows 97 °C
